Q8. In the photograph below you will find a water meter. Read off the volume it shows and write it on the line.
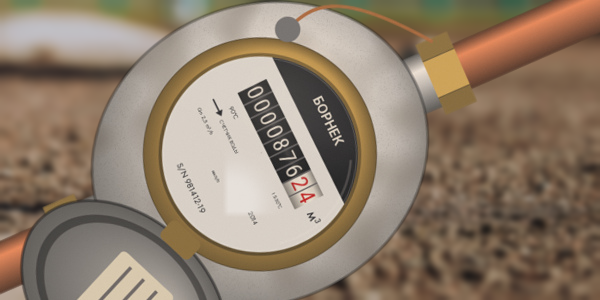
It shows 876.24 m³
